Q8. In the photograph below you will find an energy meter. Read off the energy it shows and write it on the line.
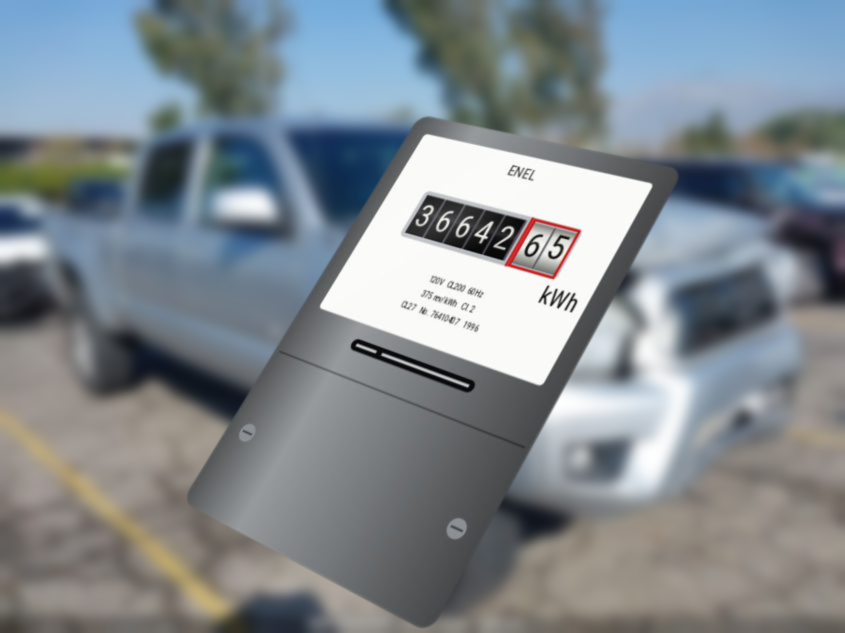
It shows 36642.65 kWh
